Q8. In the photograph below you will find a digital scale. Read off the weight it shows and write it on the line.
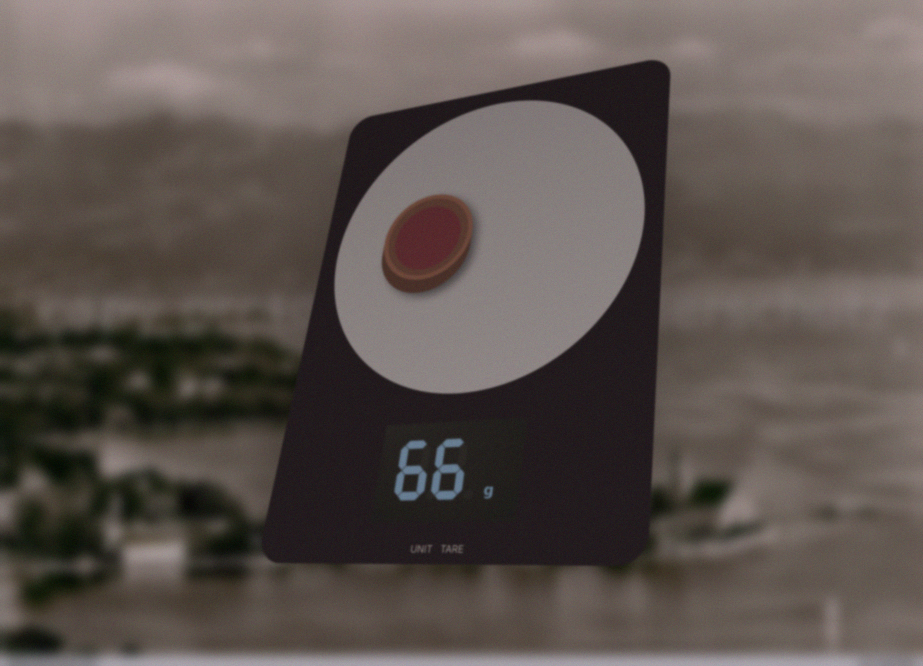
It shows 66 g
